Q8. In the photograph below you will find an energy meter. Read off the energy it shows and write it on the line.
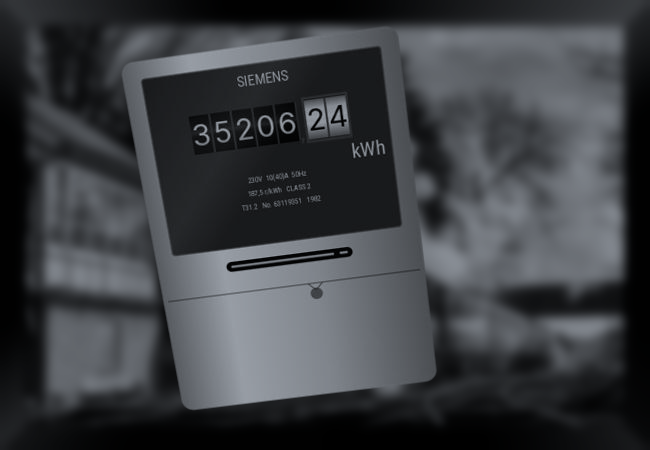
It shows 35206.24 kWh
